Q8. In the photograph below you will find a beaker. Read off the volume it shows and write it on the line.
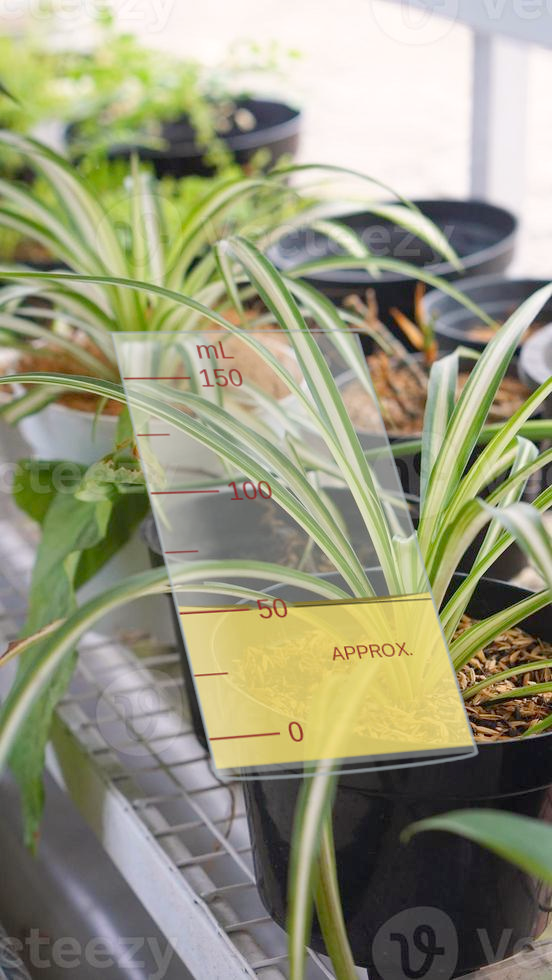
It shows 50 mL
